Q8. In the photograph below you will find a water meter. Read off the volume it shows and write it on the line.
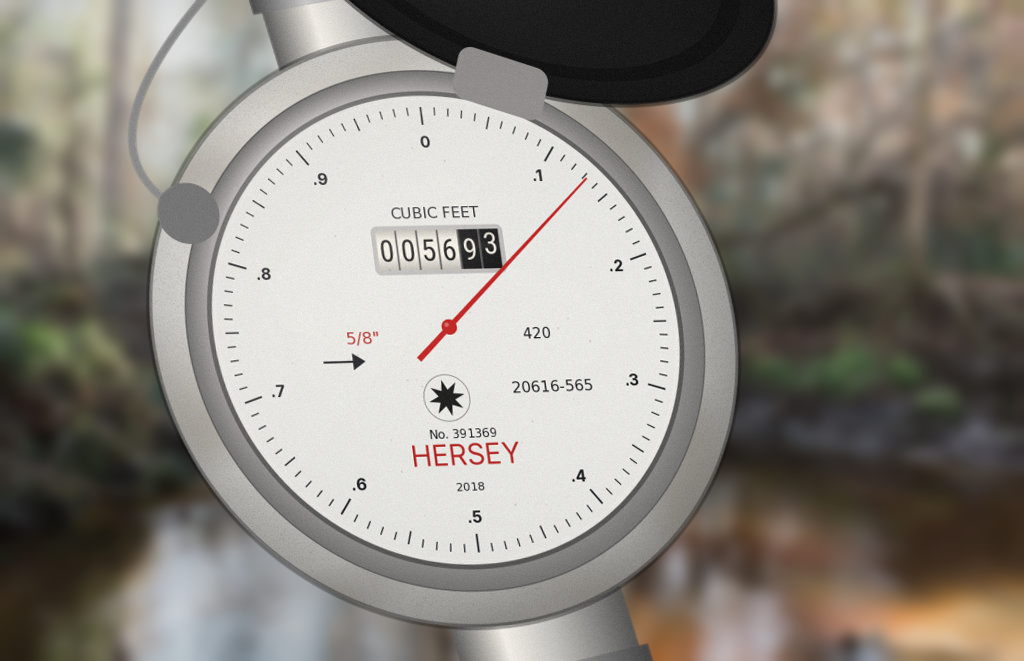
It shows 5693.13 ft³
